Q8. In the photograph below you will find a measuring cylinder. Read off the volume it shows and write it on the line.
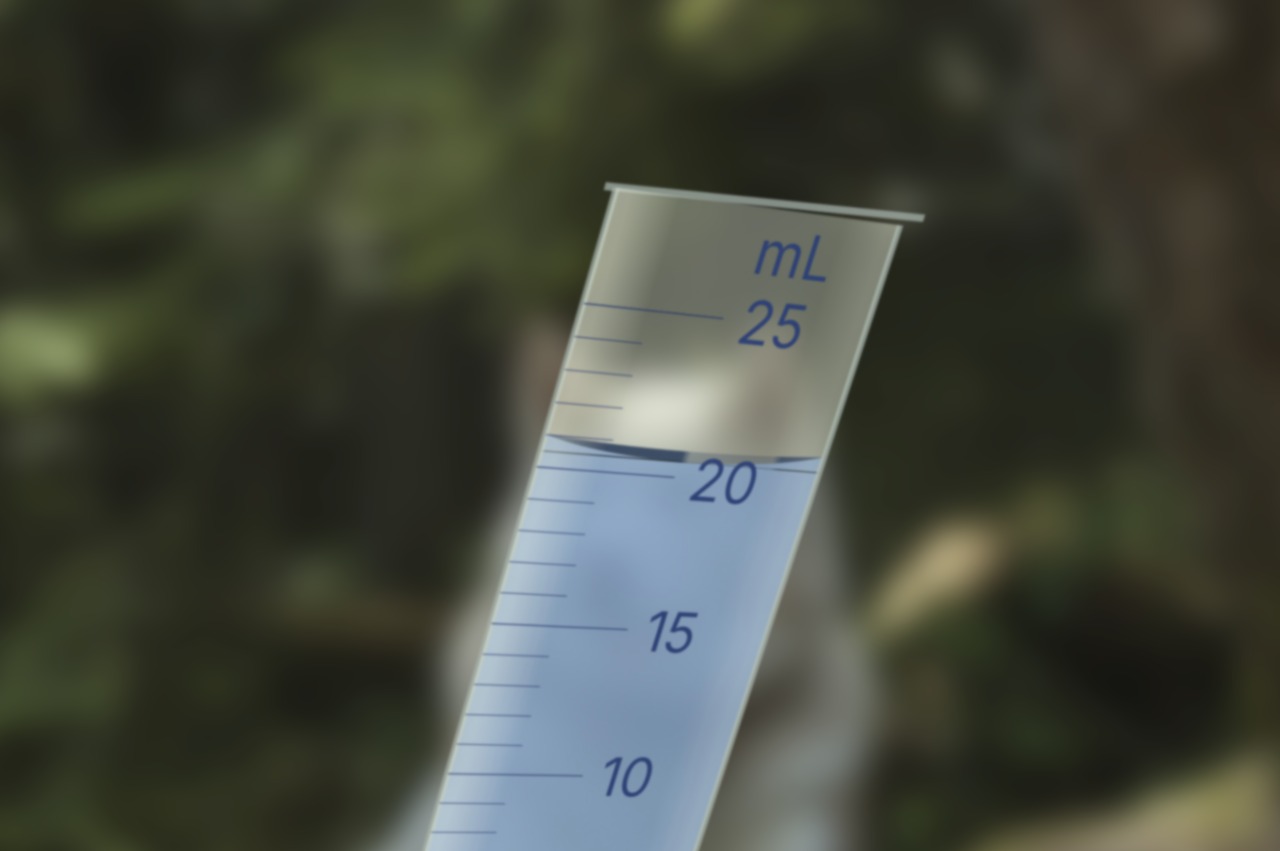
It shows 20.5 mL
